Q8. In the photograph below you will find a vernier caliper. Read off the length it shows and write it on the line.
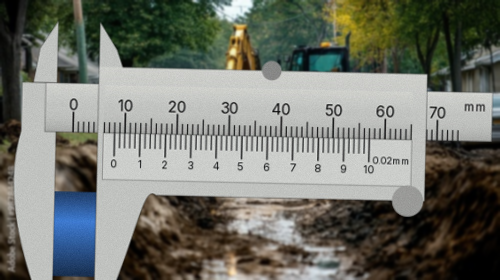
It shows 8.0 mm
